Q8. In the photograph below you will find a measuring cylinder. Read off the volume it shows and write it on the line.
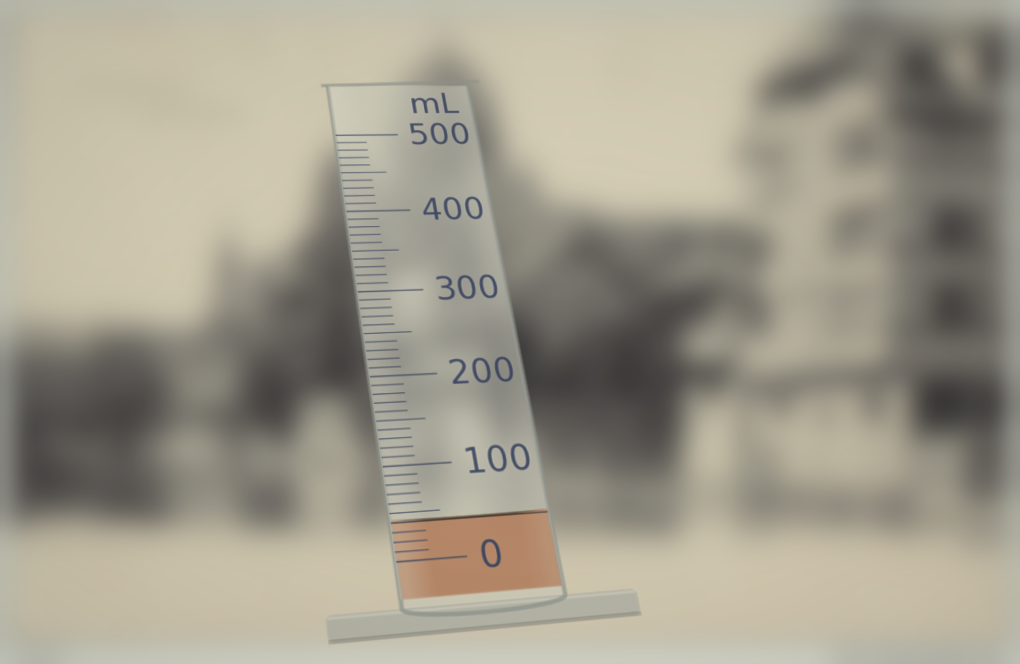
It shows 40 mL
